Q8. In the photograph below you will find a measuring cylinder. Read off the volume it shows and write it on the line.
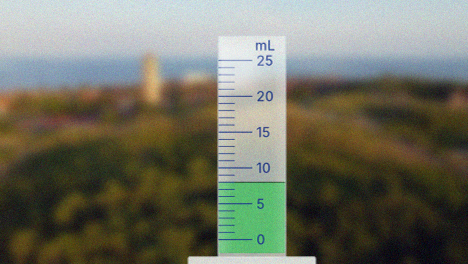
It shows 8 mL
